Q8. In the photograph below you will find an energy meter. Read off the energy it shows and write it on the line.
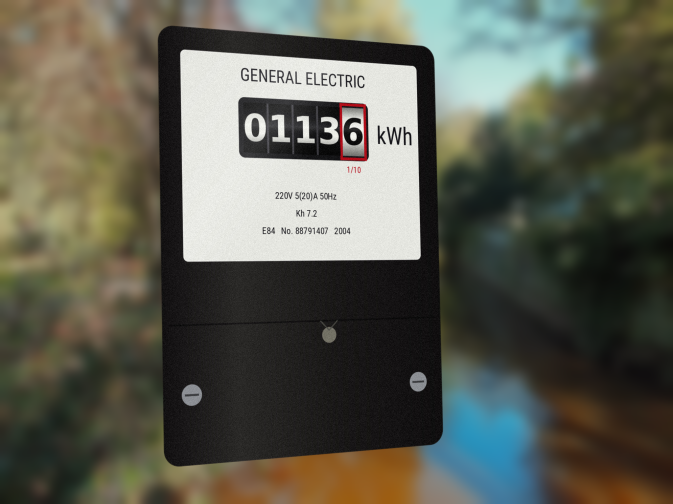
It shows 113.6 kWh
